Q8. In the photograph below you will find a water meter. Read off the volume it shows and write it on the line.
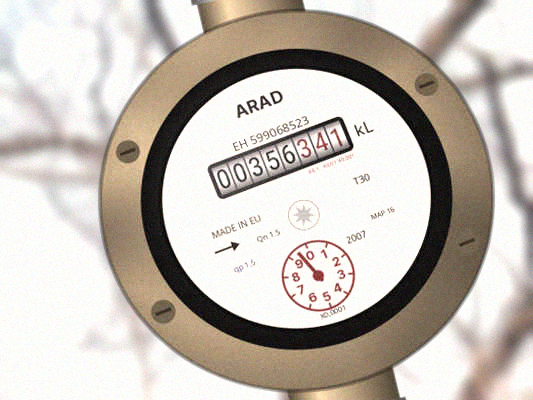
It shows 356.3409 kL
